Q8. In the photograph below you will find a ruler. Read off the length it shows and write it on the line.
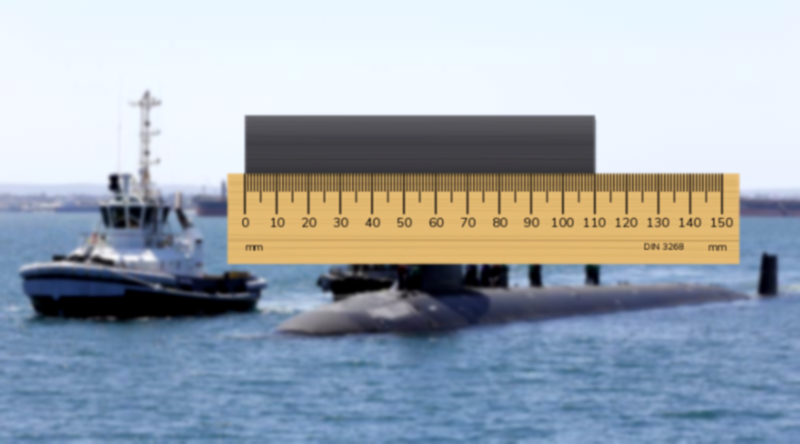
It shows 110 mm
